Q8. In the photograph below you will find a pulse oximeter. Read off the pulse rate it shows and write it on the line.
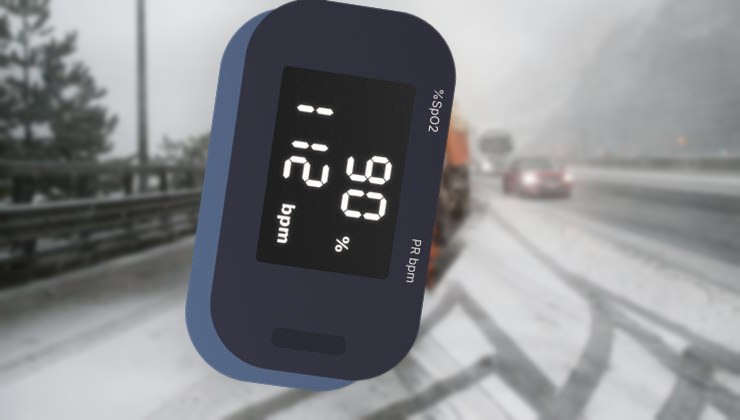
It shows 112 bpm
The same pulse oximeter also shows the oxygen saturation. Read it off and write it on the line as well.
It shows 90 %
